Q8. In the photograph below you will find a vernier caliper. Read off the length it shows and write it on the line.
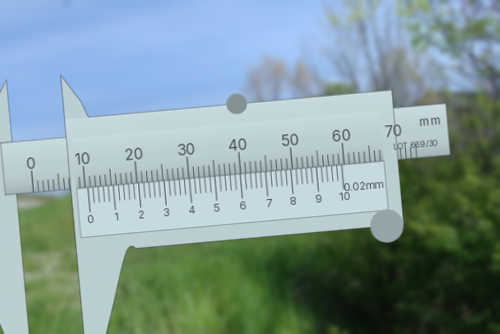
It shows 10.5 mm
